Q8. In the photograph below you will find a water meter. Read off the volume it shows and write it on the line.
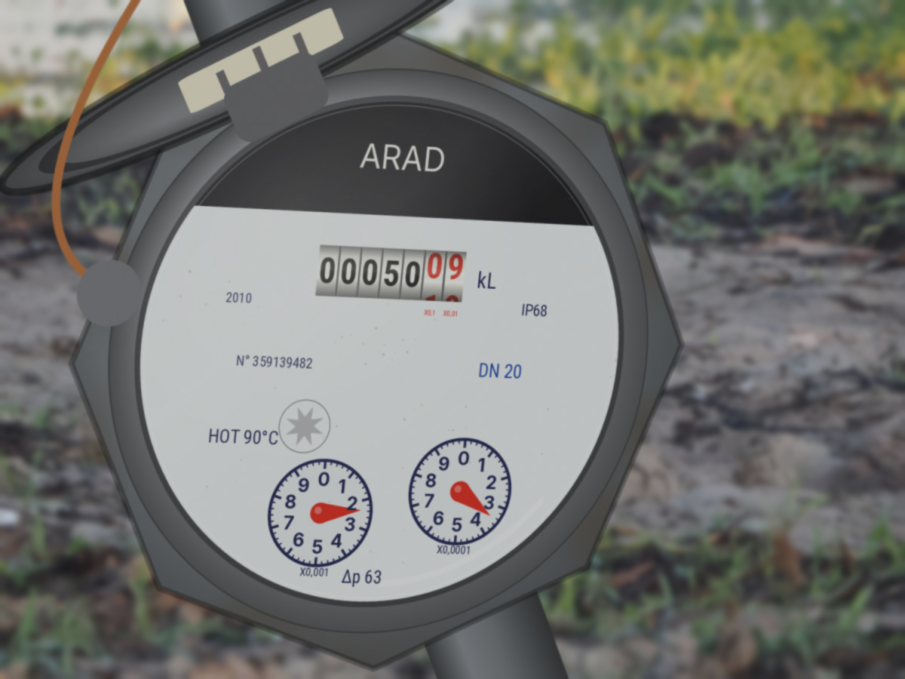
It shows 50.0923 kL
